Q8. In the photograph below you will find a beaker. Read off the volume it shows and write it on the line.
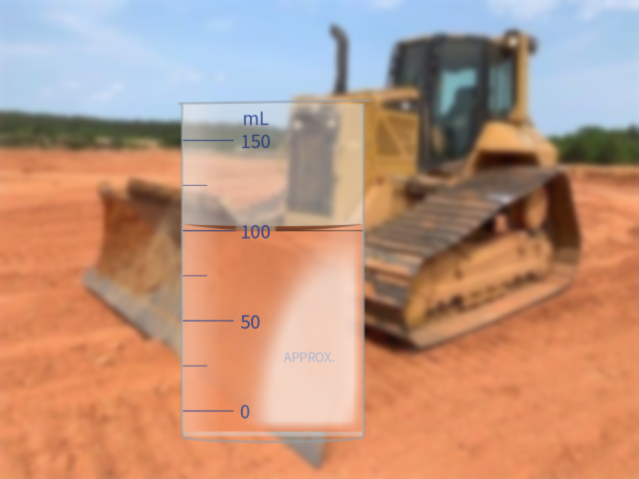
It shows 100 mL
